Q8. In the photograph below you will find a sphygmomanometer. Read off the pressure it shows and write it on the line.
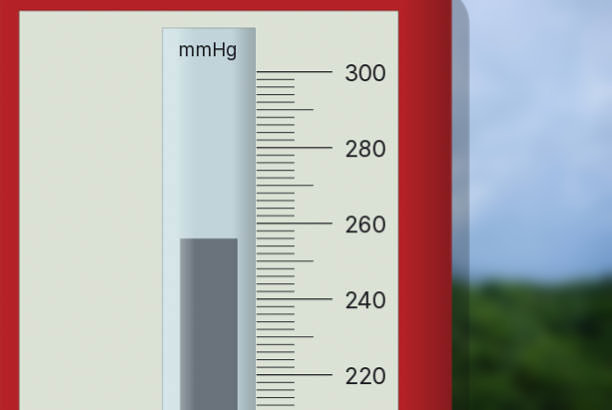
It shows 256 mmHg
